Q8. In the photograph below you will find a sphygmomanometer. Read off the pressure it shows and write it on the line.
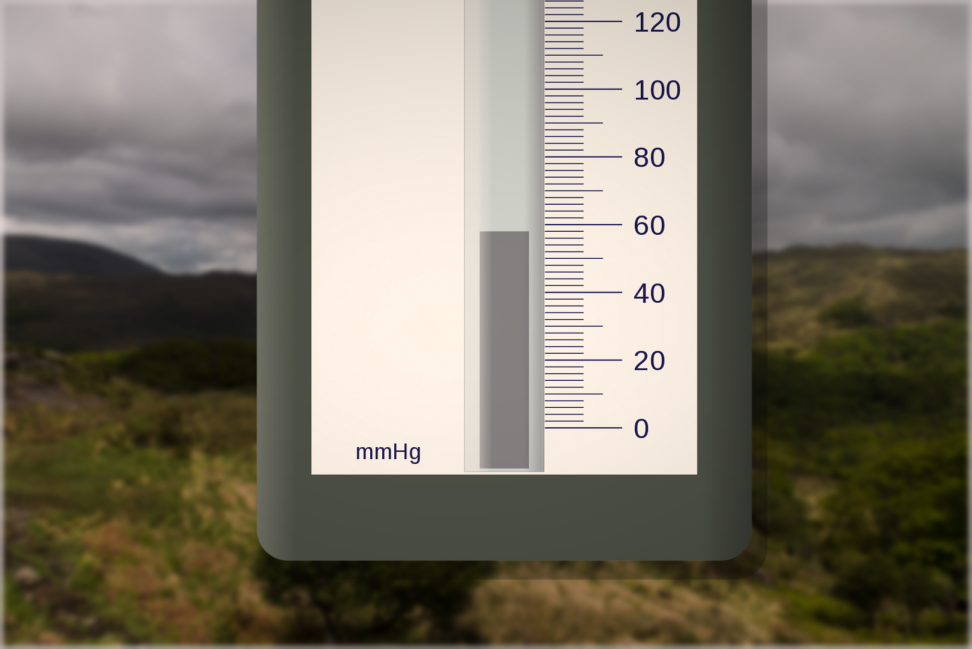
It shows 58 mmHg
